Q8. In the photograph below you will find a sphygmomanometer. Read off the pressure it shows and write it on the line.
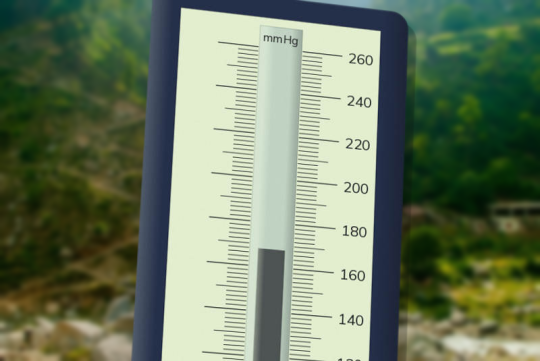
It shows 168 mmHg
